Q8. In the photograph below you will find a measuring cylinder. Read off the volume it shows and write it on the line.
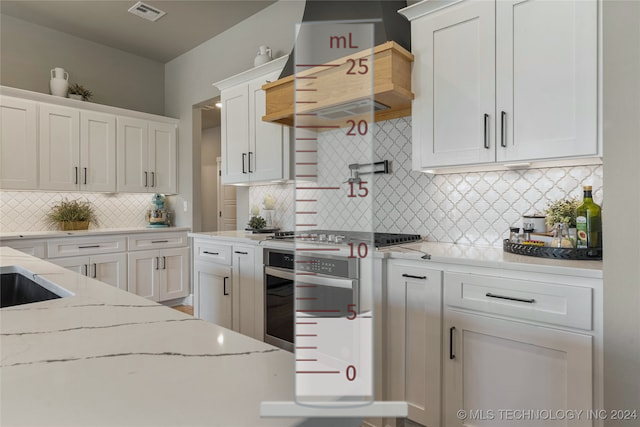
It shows 4.5 mL
